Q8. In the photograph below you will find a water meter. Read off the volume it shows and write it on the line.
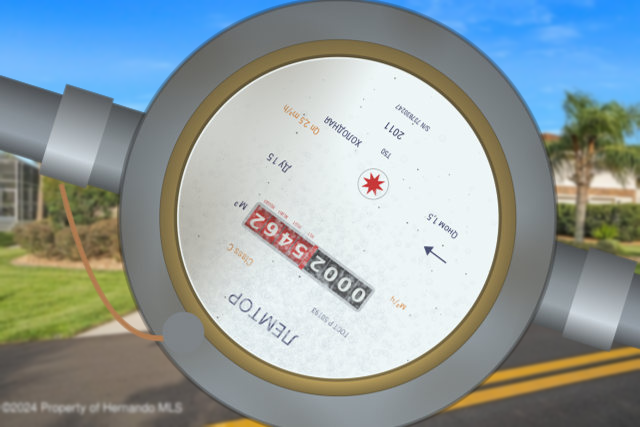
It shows 2.5462 m³
